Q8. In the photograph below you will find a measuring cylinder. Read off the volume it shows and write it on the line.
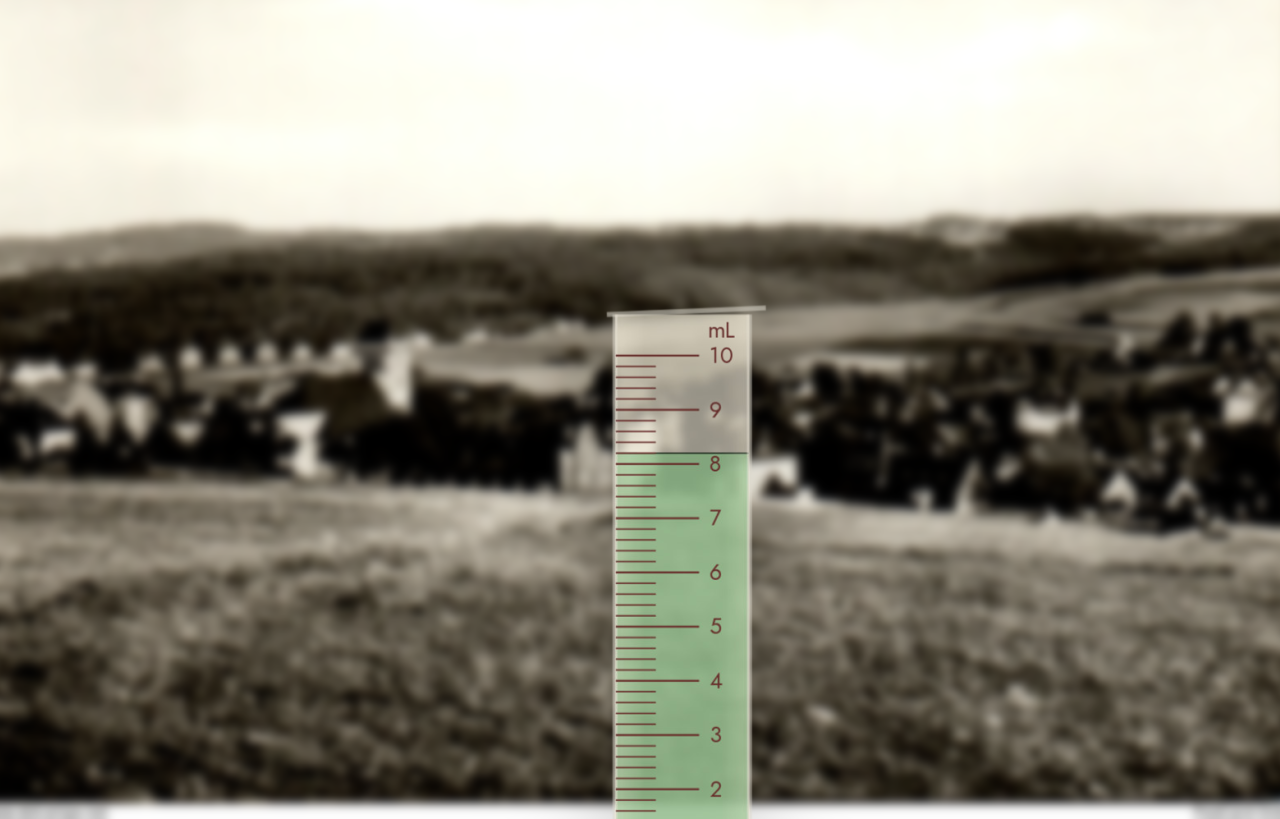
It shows 8.2 mL
